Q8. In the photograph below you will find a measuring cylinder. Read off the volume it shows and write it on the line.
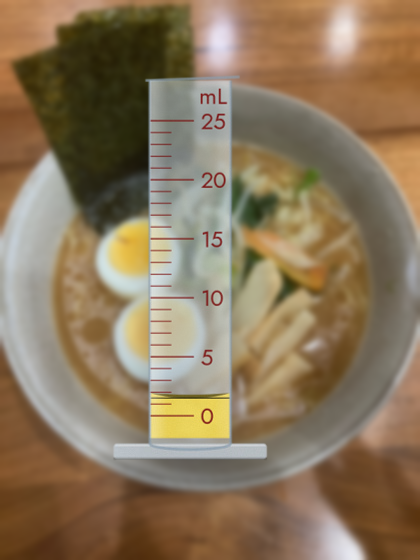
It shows 1.5 mL
